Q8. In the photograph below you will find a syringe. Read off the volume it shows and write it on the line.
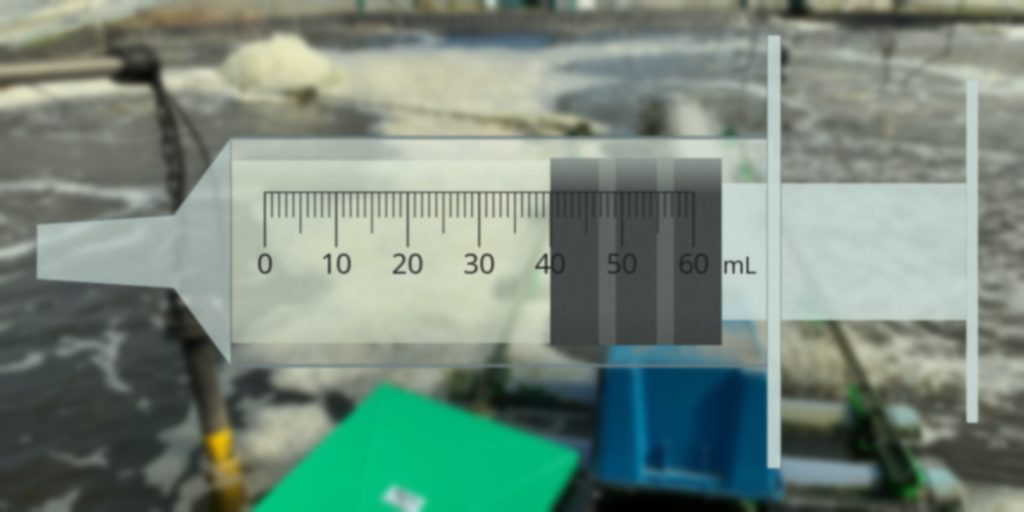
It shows 40 mL
